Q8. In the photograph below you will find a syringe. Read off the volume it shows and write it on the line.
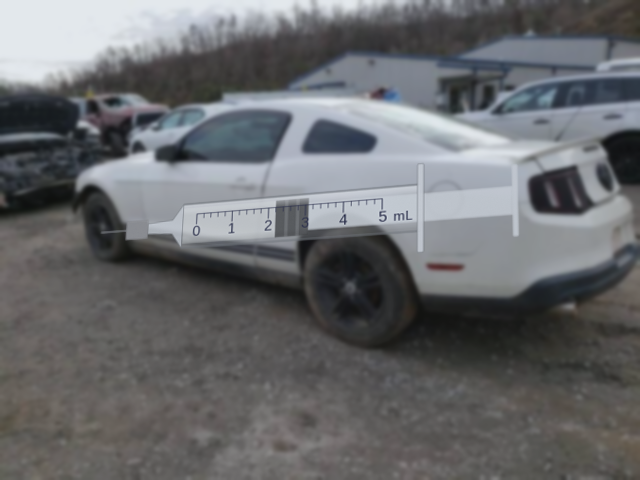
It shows 2.2 mL
